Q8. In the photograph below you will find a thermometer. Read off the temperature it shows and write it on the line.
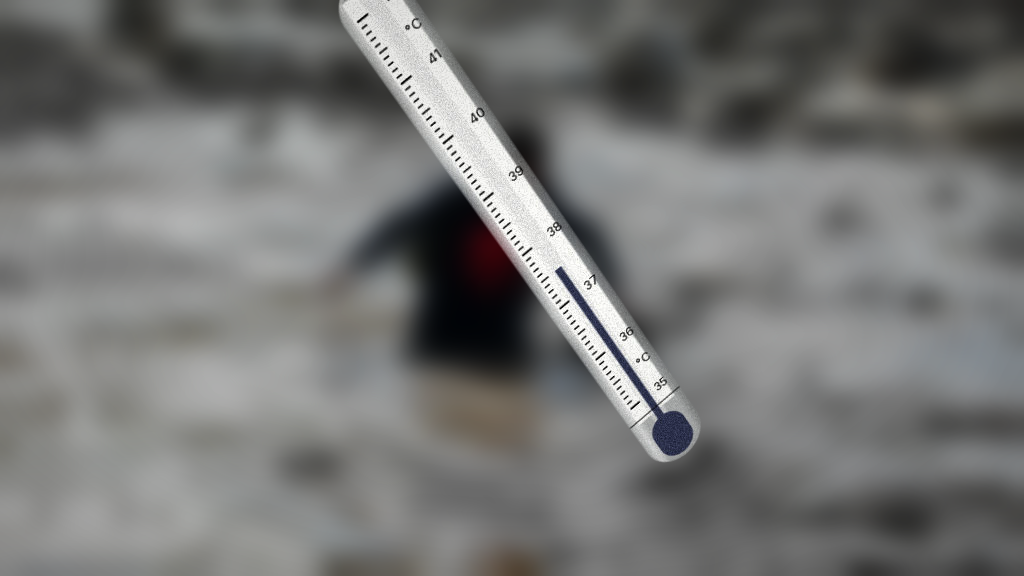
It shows 37.5 °C
